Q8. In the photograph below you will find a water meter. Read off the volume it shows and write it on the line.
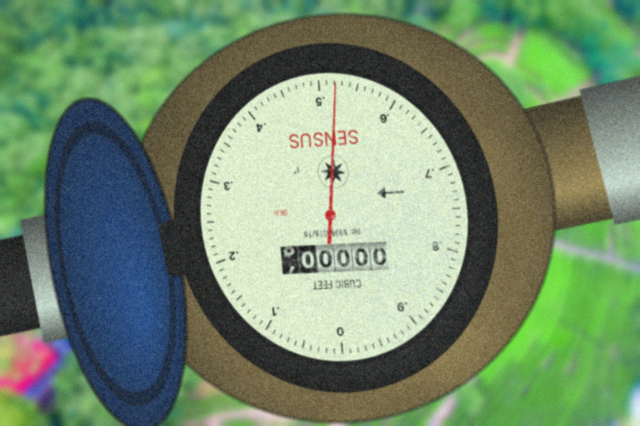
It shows 7.52 ft³
